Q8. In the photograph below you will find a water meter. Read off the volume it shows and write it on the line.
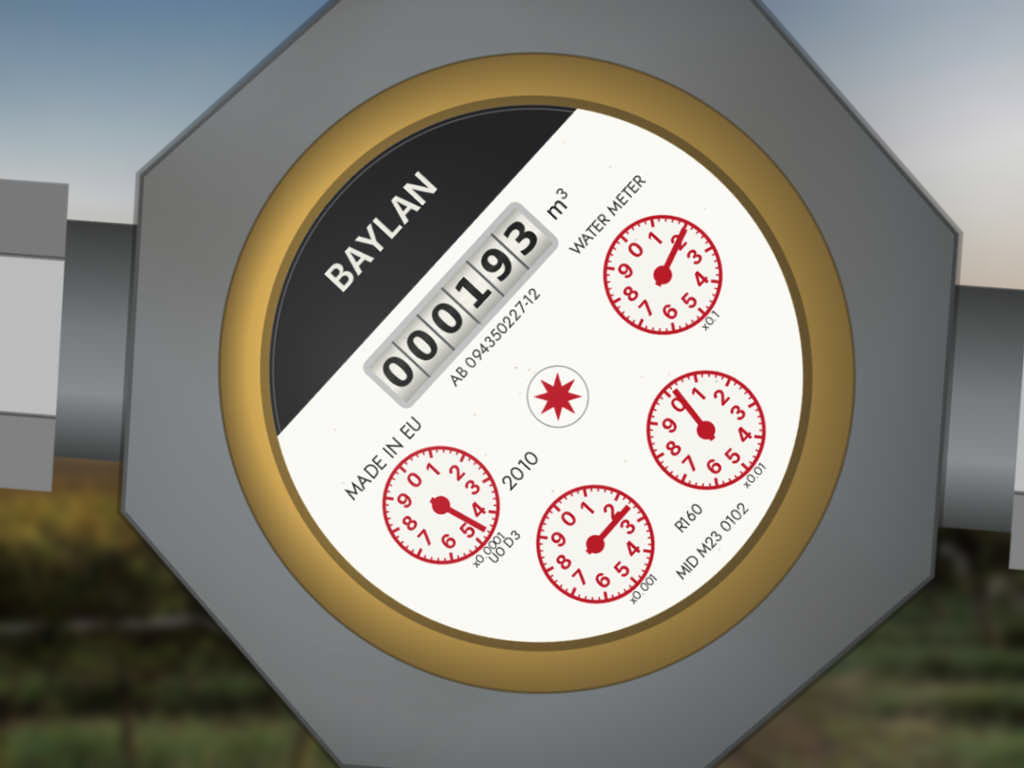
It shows 193.2024 m³
